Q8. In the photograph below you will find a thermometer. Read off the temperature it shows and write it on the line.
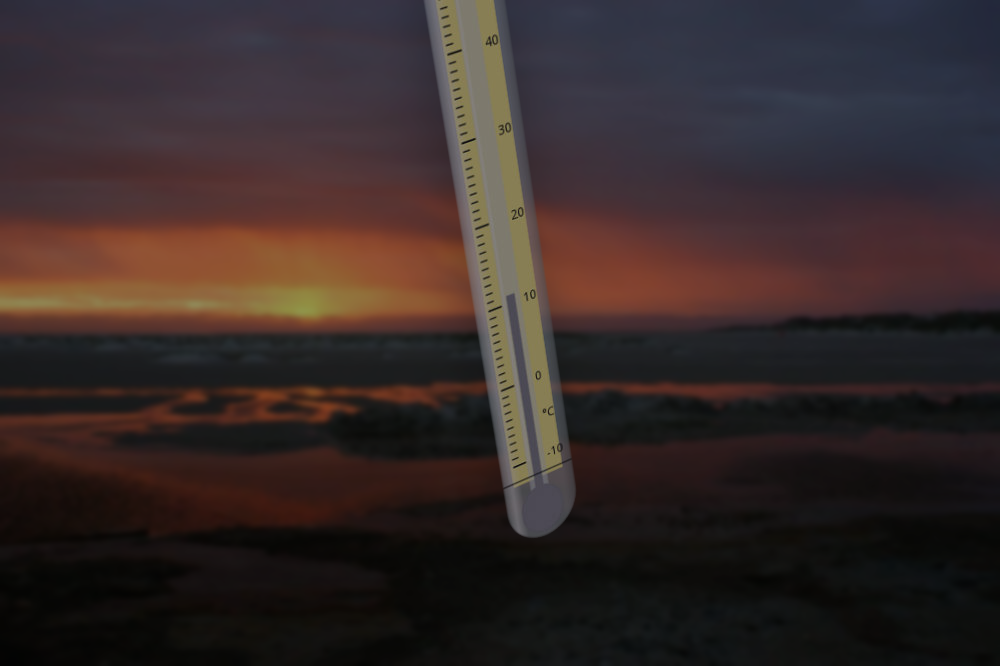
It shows 11 °C
